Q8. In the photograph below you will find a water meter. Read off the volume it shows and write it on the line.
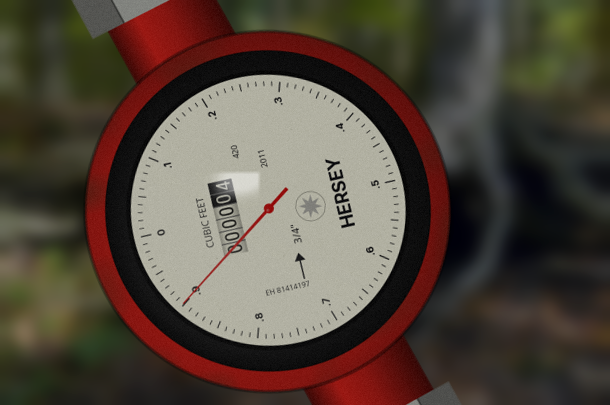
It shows 3.90 ft³
